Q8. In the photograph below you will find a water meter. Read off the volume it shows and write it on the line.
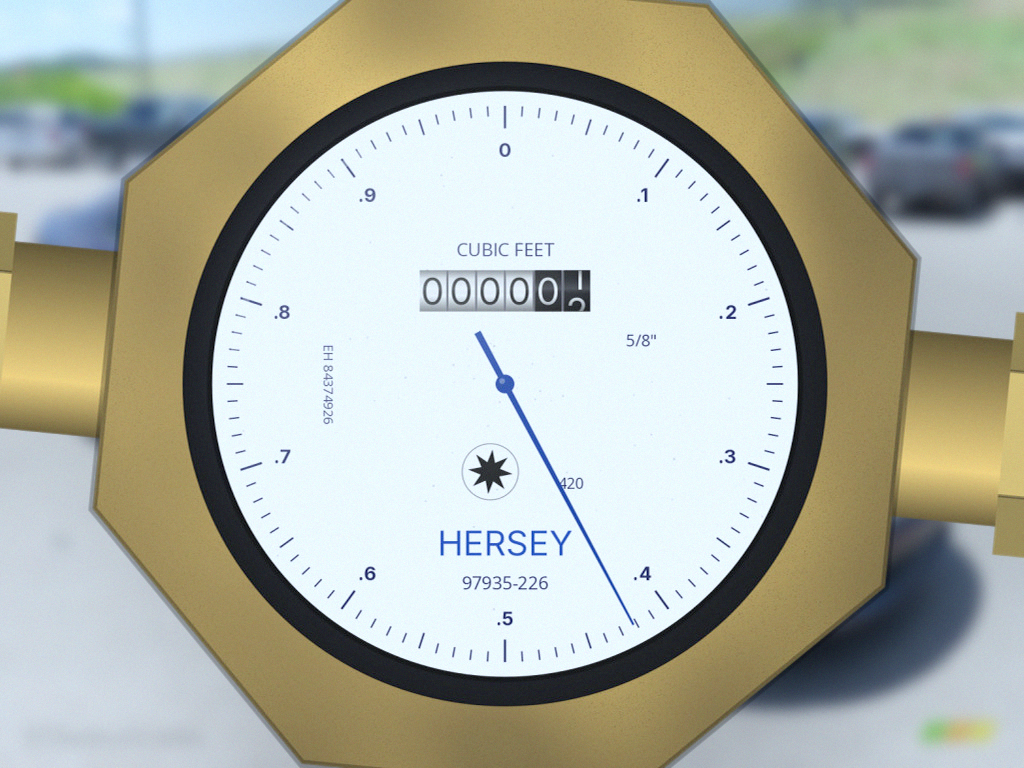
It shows 1.42 ft³
